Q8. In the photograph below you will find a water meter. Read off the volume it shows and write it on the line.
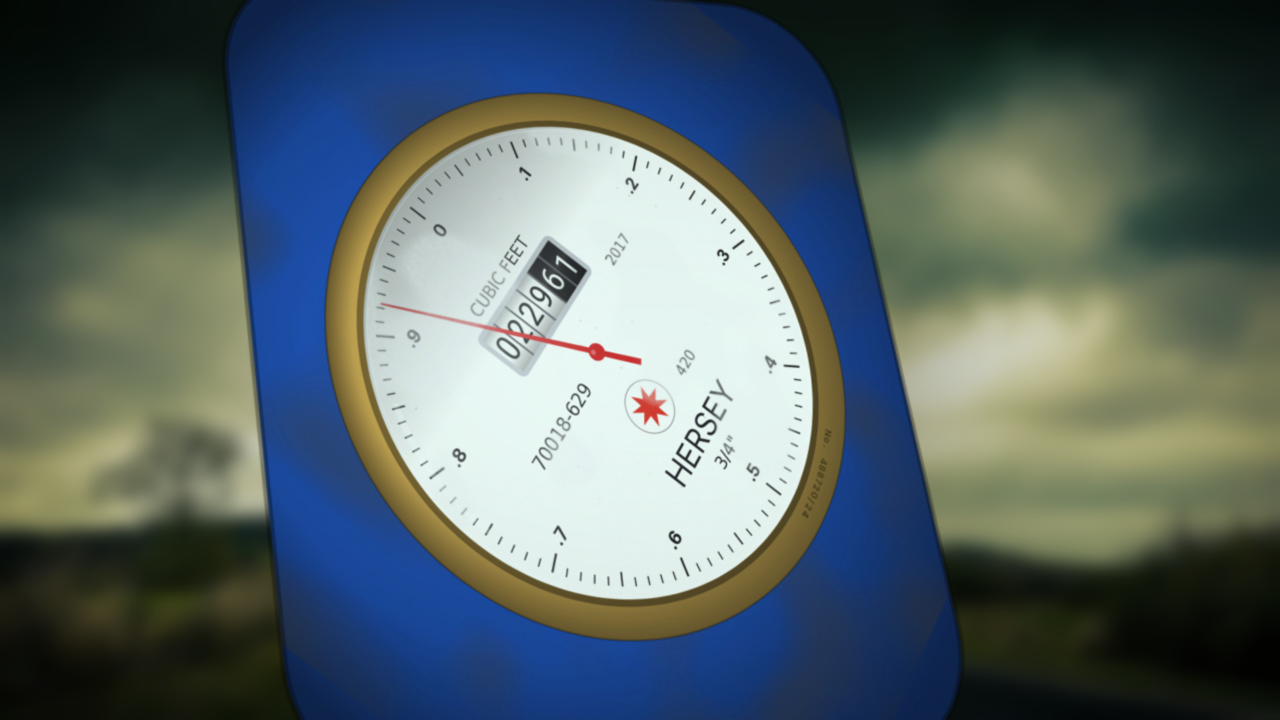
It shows 22960.92 ft³
